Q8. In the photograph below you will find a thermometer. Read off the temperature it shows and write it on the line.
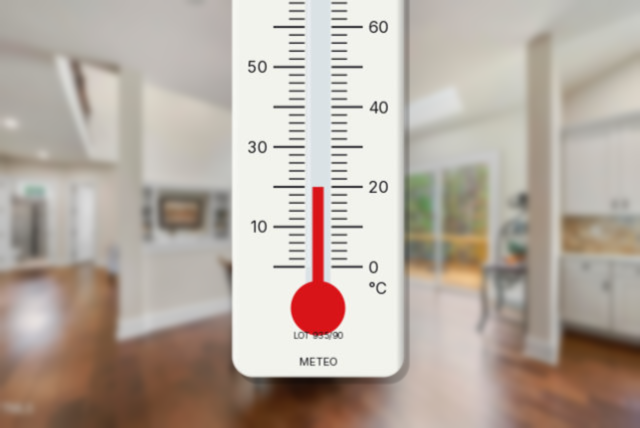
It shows 20 °C
